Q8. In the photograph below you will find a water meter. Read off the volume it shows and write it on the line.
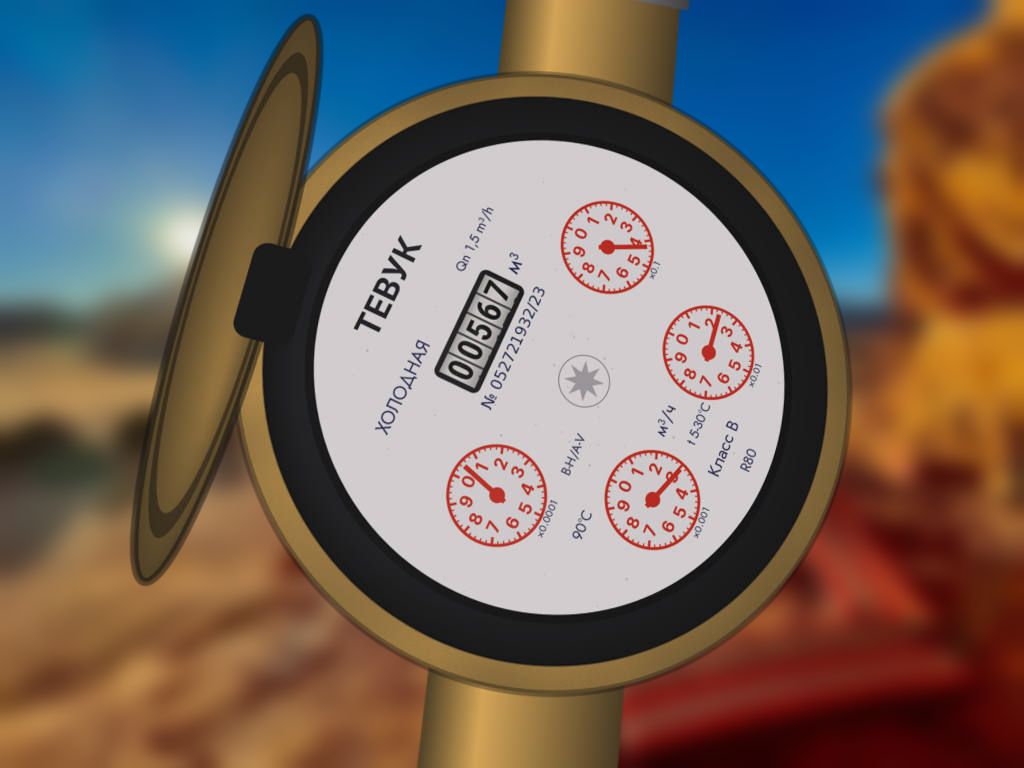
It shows 567.4230 m³
